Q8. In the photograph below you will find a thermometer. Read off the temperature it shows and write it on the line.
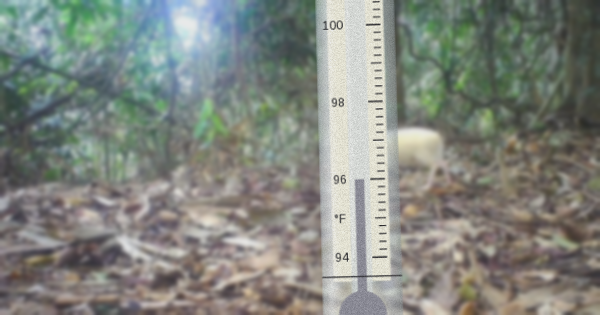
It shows 96 °F
